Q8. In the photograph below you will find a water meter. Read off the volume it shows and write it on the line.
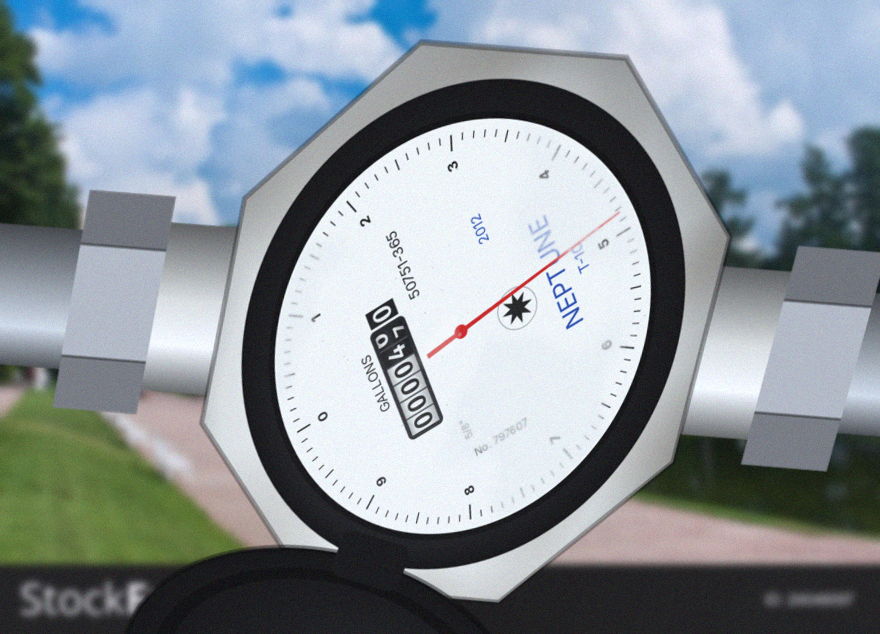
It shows 464.8 gal
